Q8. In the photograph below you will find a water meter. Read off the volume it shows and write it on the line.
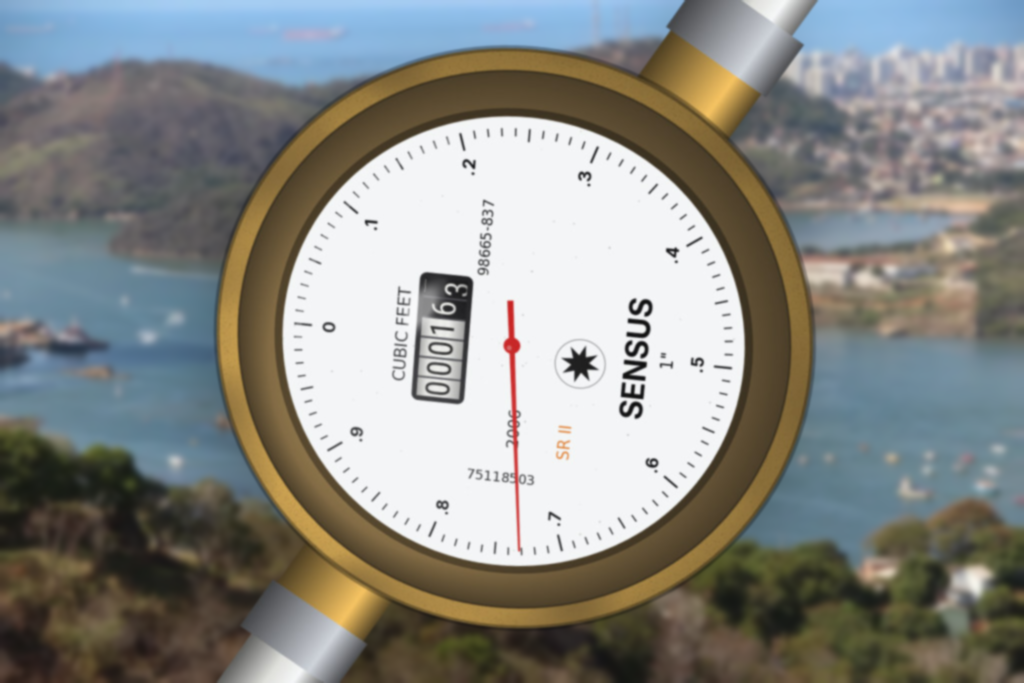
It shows 162.73 ft³
